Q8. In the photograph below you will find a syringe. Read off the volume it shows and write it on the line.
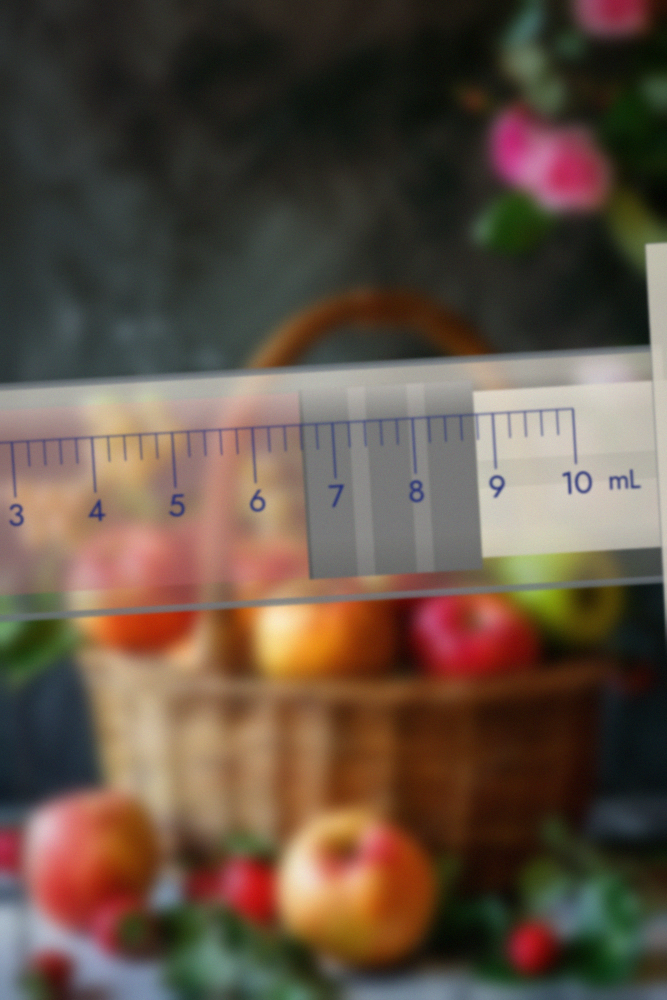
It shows 6.6 mL
